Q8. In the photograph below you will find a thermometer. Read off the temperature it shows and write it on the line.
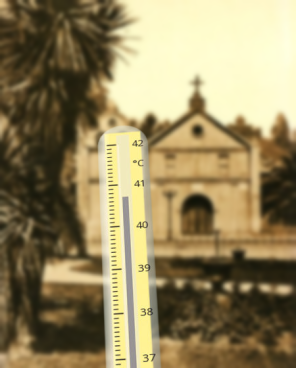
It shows 40.7 °C
